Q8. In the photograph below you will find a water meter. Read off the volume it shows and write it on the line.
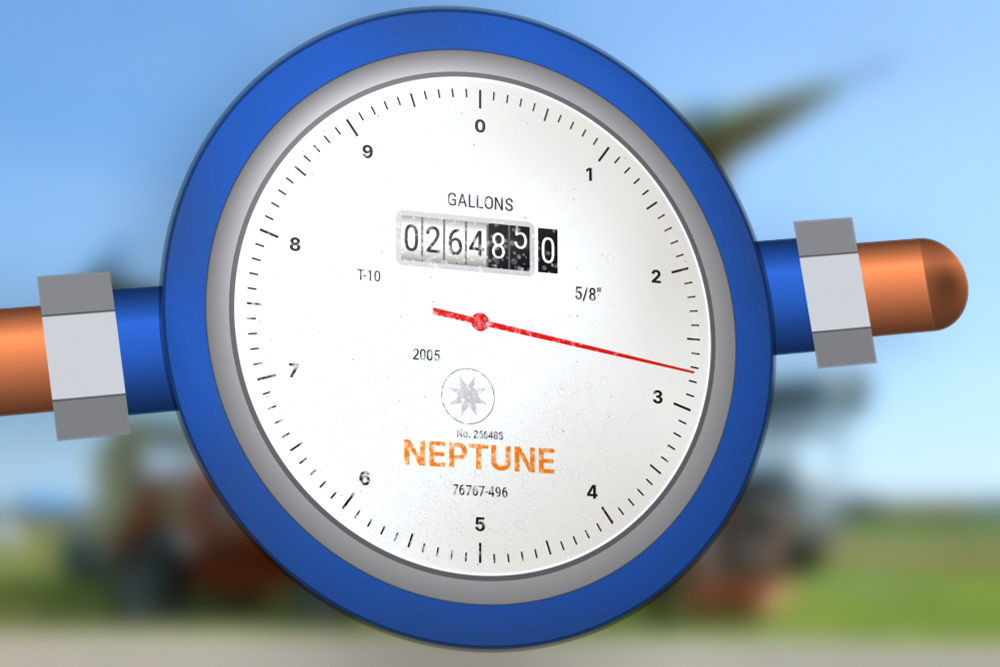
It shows 264852.7 gal
